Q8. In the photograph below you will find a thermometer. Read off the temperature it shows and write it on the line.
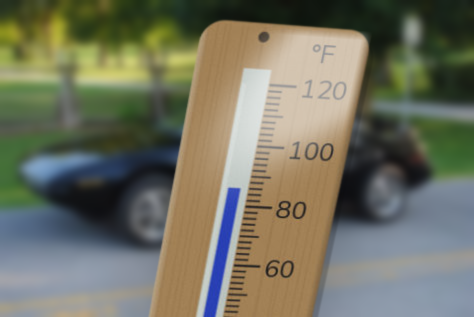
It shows 86 °F
